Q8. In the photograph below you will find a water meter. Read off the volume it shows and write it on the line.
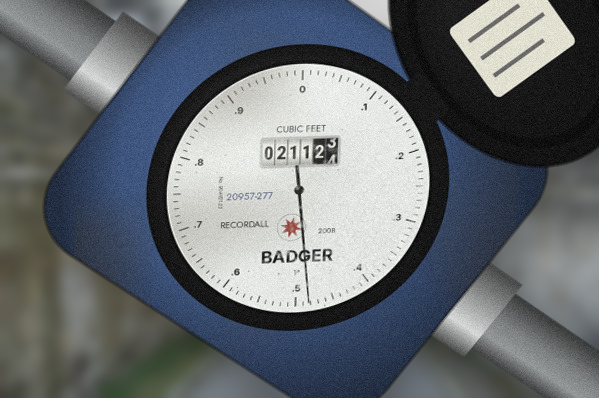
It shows 21123.48 ft³
